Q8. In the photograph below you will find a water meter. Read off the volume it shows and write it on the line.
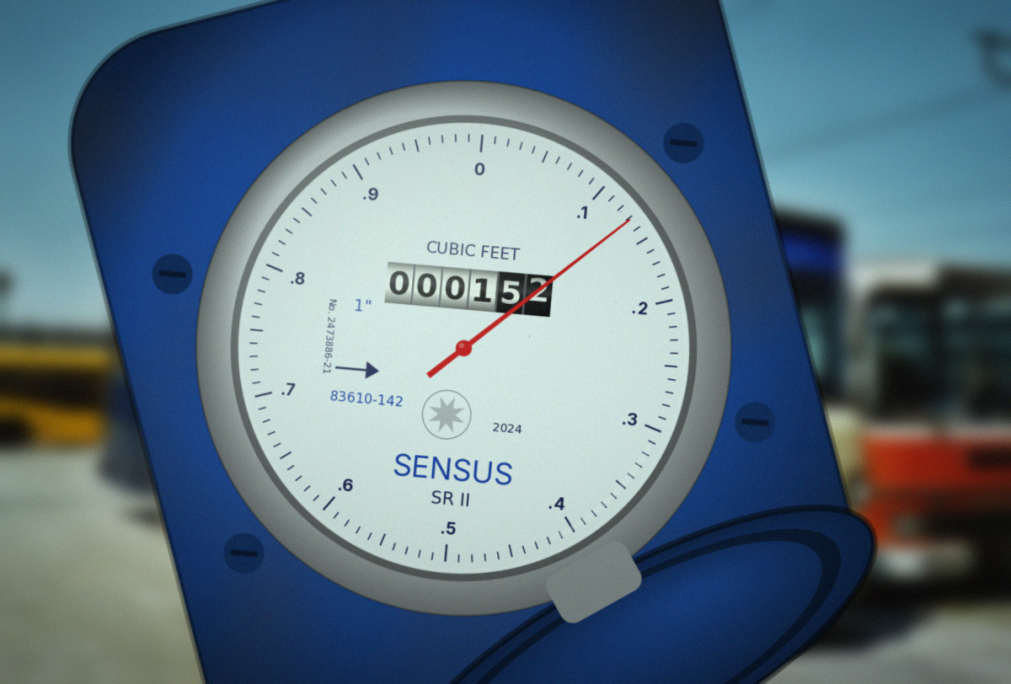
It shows 152.13 ft³
